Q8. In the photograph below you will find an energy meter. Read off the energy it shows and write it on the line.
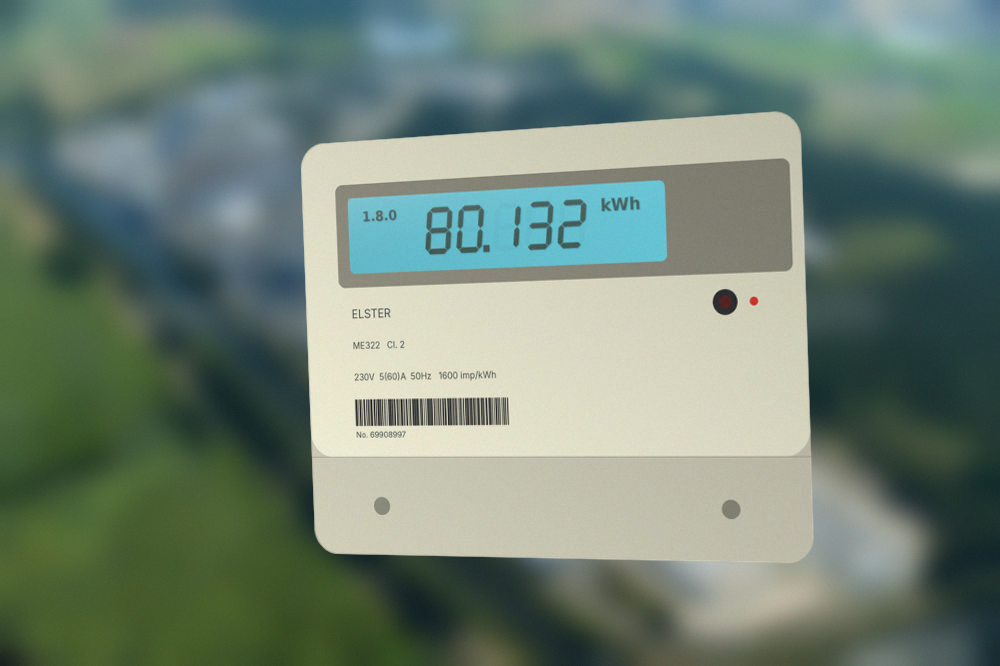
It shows 80.132 kWh
